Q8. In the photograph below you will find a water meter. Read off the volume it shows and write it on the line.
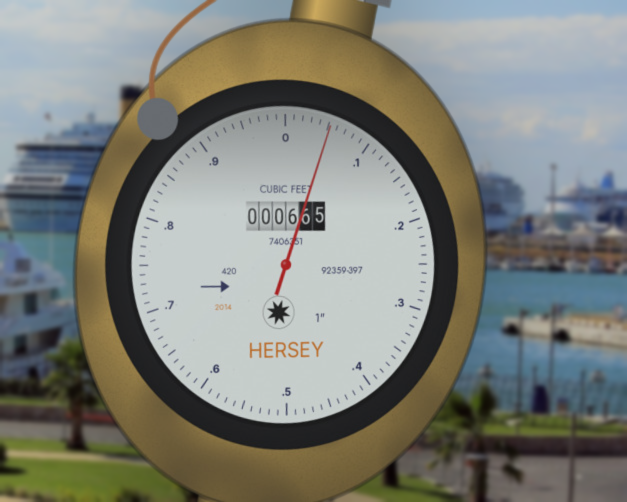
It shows 665.05 ft³
